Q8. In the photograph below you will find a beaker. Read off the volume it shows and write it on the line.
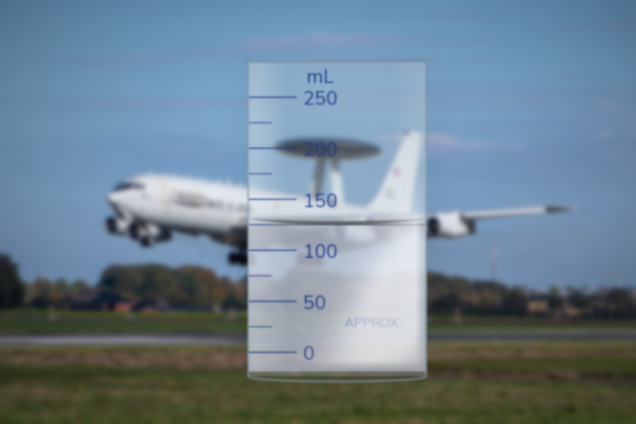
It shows 125 mL
